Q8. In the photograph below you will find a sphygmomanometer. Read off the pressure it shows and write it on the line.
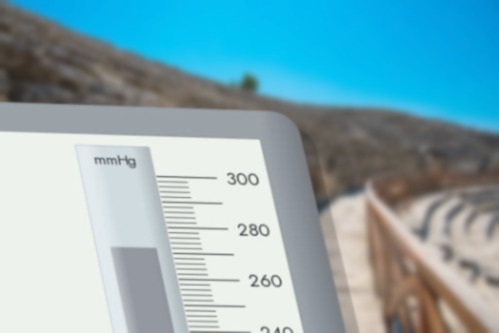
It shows 272 mmHg
